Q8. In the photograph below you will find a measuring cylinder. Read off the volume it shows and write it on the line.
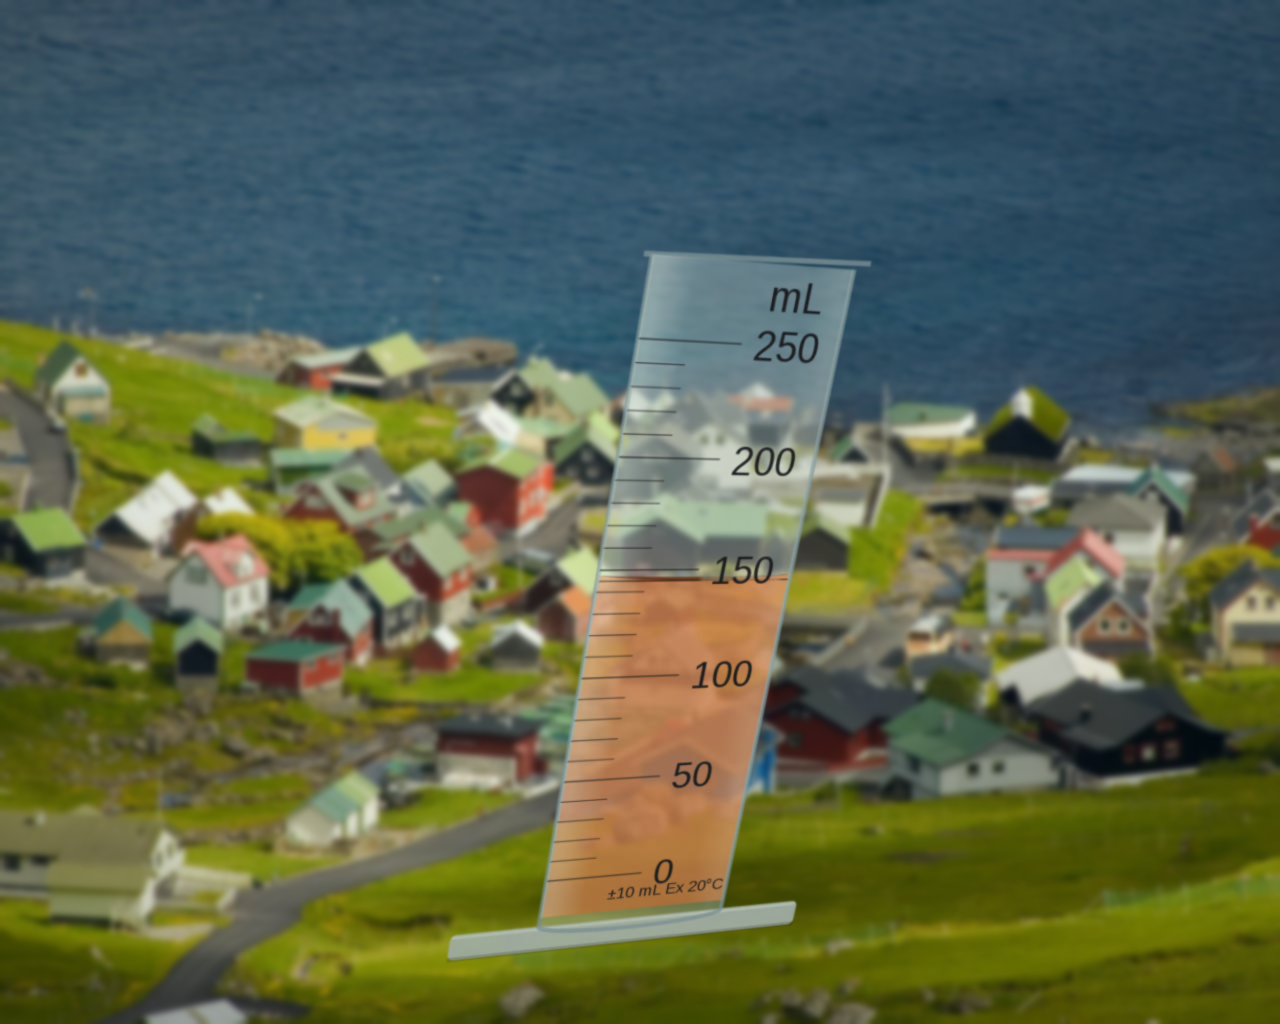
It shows 145 mL
